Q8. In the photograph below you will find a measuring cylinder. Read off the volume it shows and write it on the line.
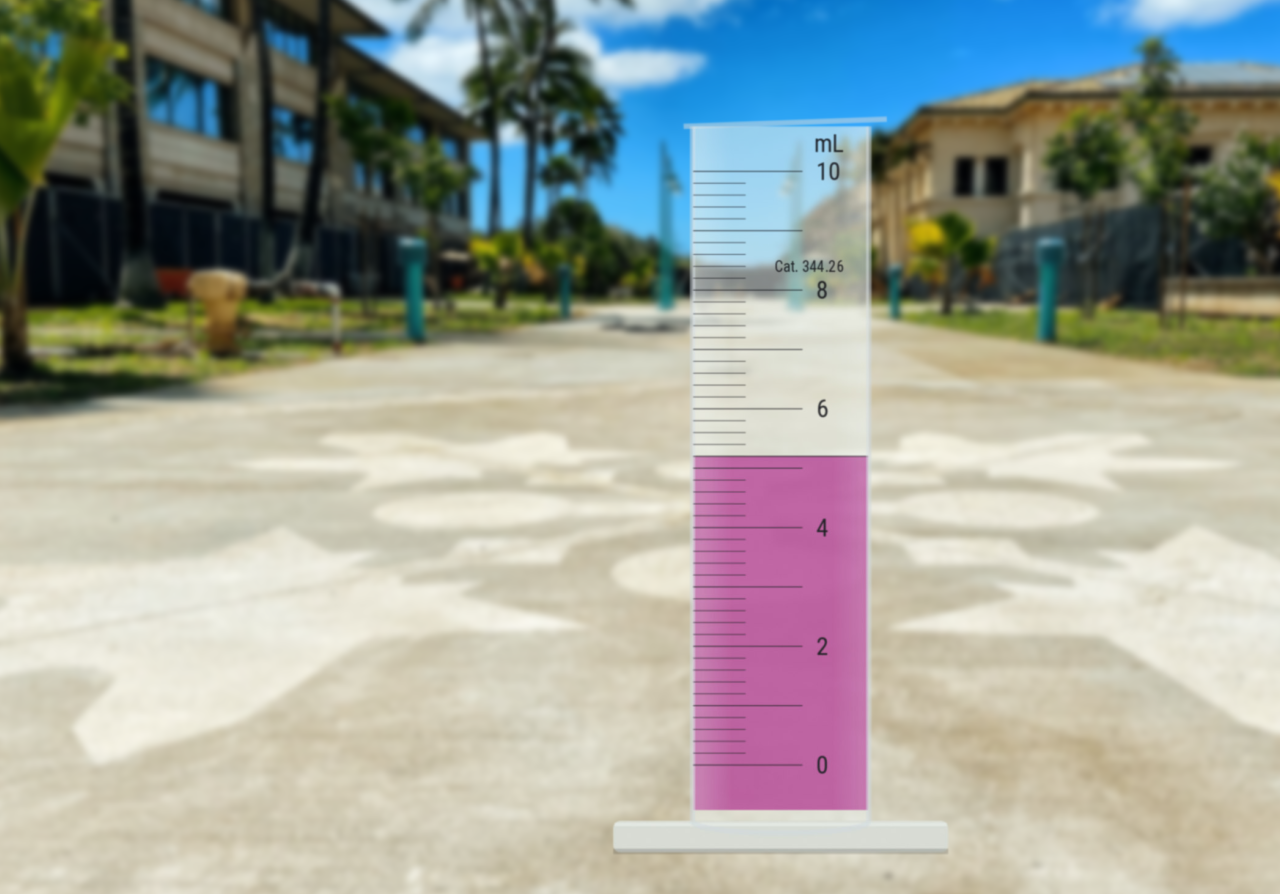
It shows 5.2 mL
